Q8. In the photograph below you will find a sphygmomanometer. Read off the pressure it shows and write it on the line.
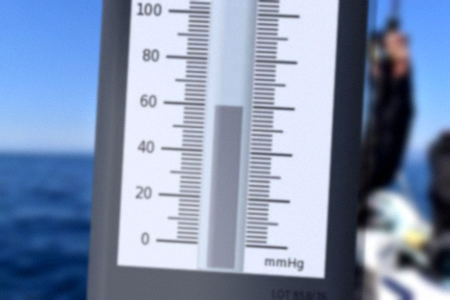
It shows 60 mmHg
